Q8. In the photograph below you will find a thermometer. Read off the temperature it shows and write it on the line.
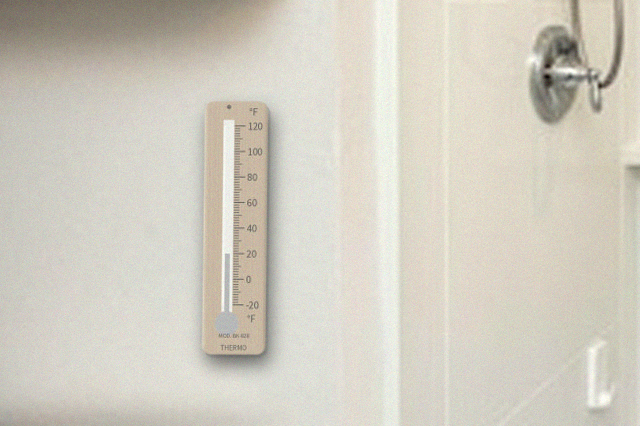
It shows 20 °F
